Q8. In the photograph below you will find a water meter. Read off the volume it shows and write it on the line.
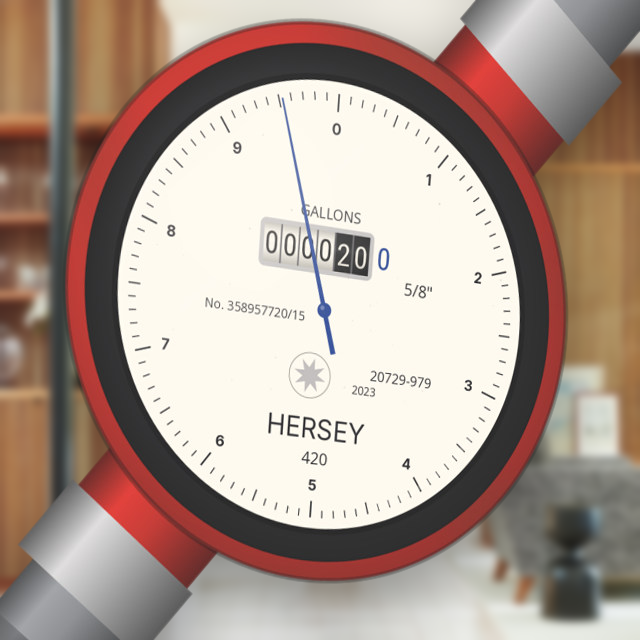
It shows 199.5 gal
